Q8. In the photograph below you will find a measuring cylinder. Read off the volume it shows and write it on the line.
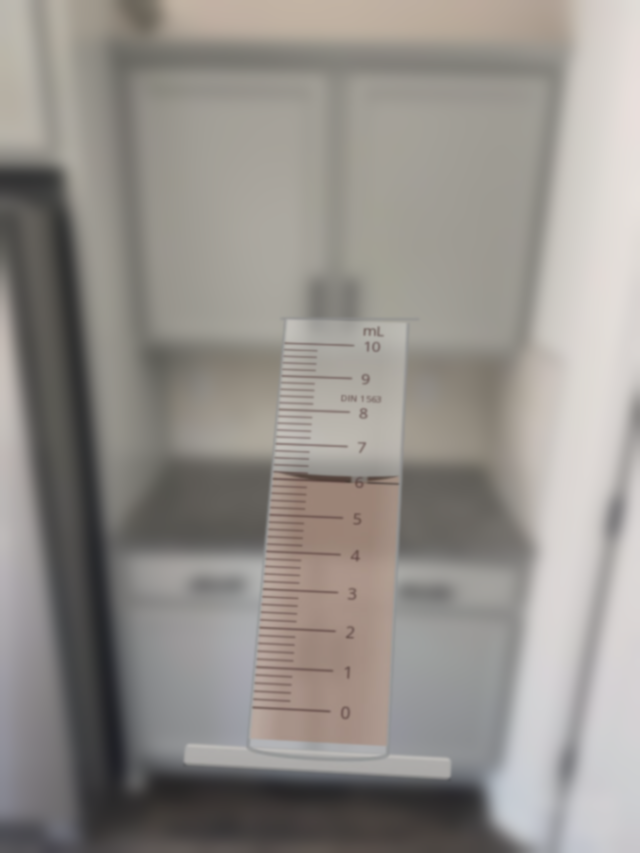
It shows 6 mL
